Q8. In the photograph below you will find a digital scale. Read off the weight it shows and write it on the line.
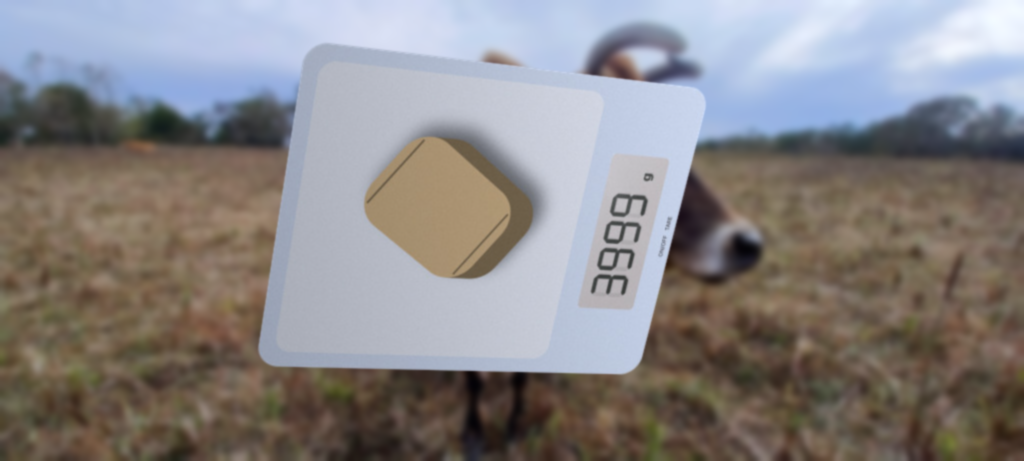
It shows 3999 g
